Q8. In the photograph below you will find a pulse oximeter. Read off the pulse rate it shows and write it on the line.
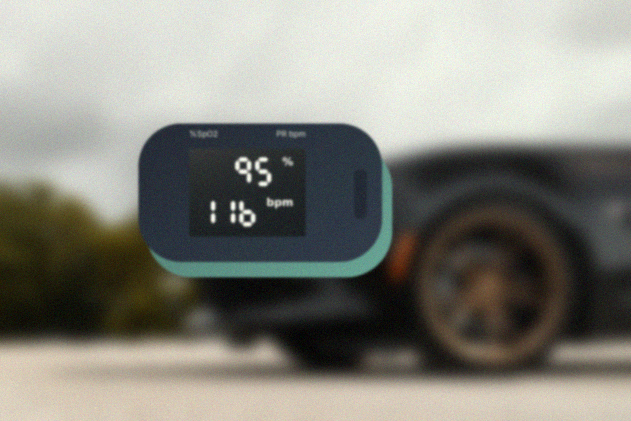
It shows 116 bpm
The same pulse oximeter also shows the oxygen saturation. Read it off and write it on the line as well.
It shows 95 %
